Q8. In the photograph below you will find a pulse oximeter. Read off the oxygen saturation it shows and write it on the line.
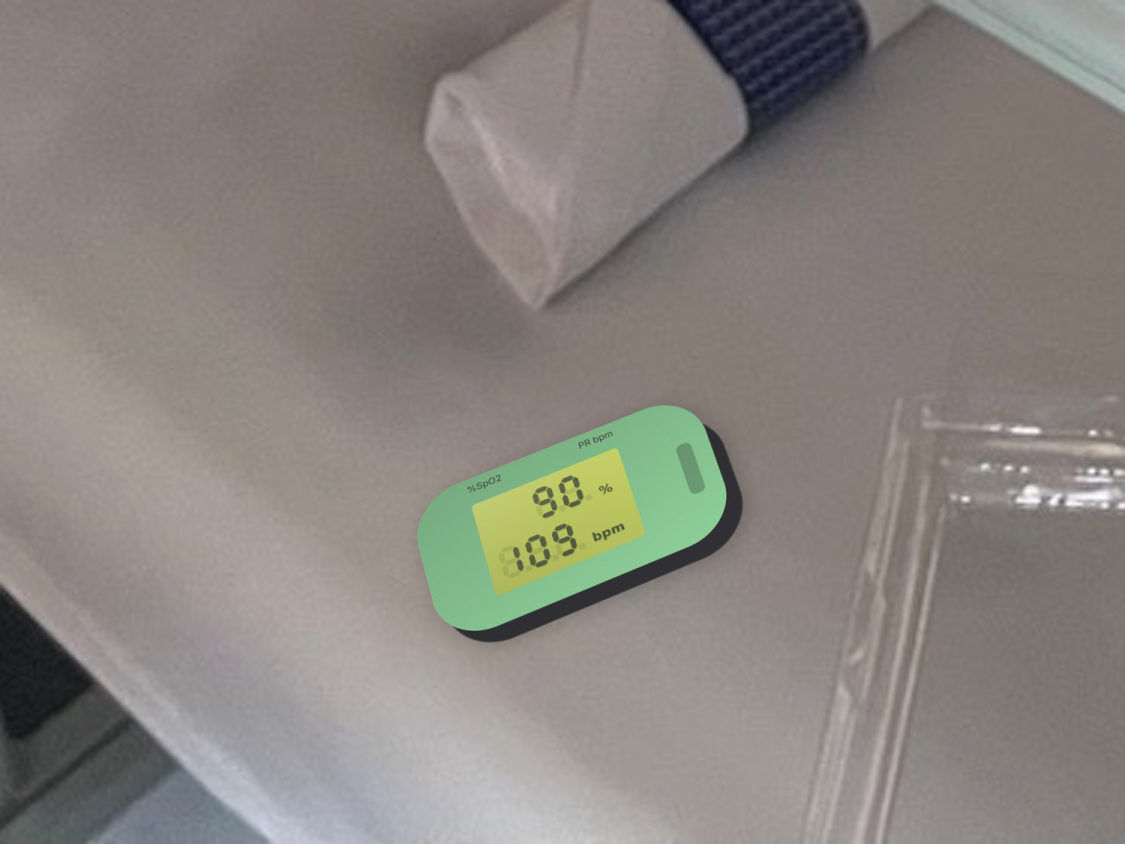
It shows 90 %
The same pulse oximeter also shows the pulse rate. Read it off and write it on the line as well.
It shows 109 bpm
